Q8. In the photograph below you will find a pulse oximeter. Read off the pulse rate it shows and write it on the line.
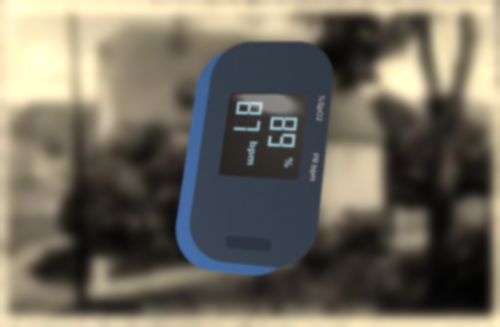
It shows 87 bpm
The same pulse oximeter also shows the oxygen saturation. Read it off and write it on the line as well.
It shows 89 %
